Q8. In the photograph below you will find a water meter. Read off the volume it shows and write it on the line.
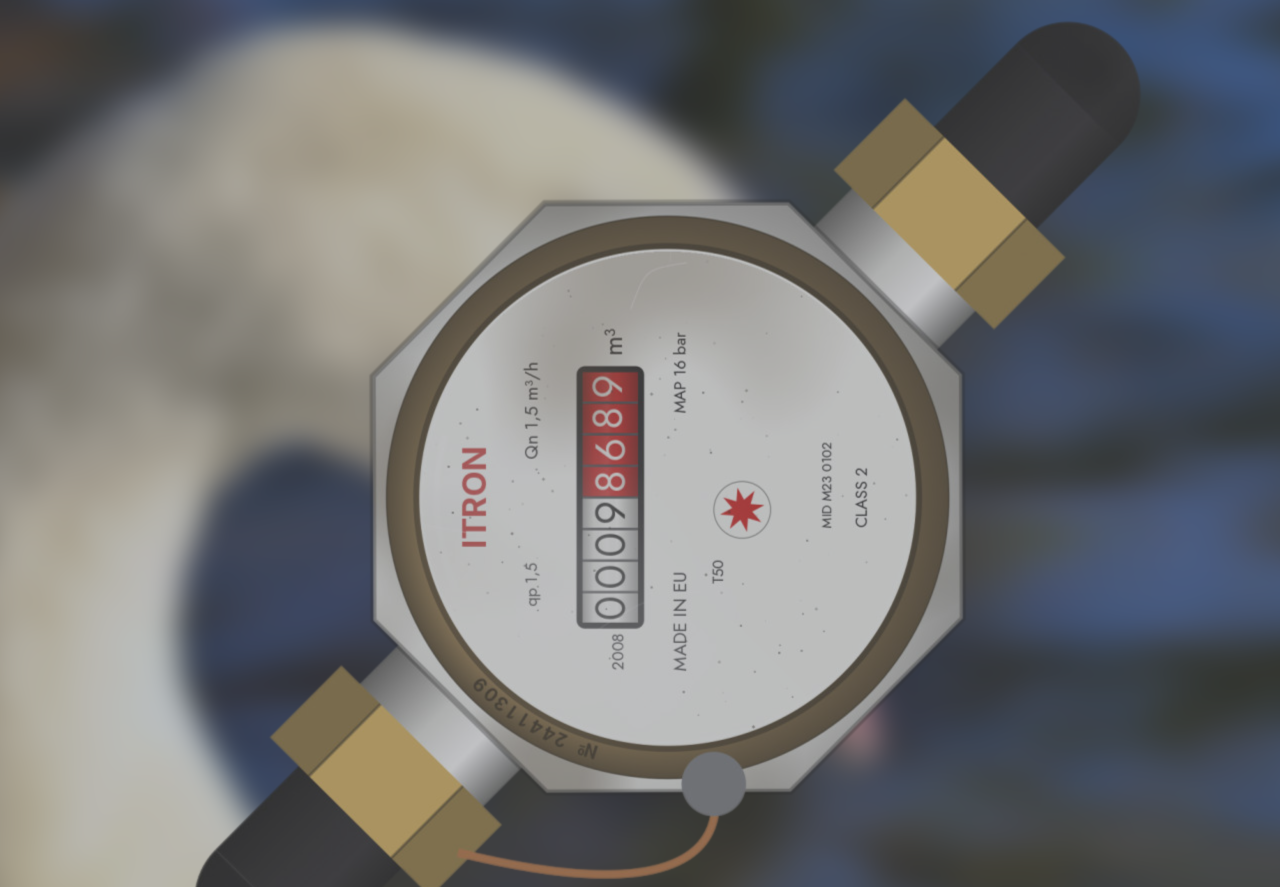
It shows 9.8689 m³
